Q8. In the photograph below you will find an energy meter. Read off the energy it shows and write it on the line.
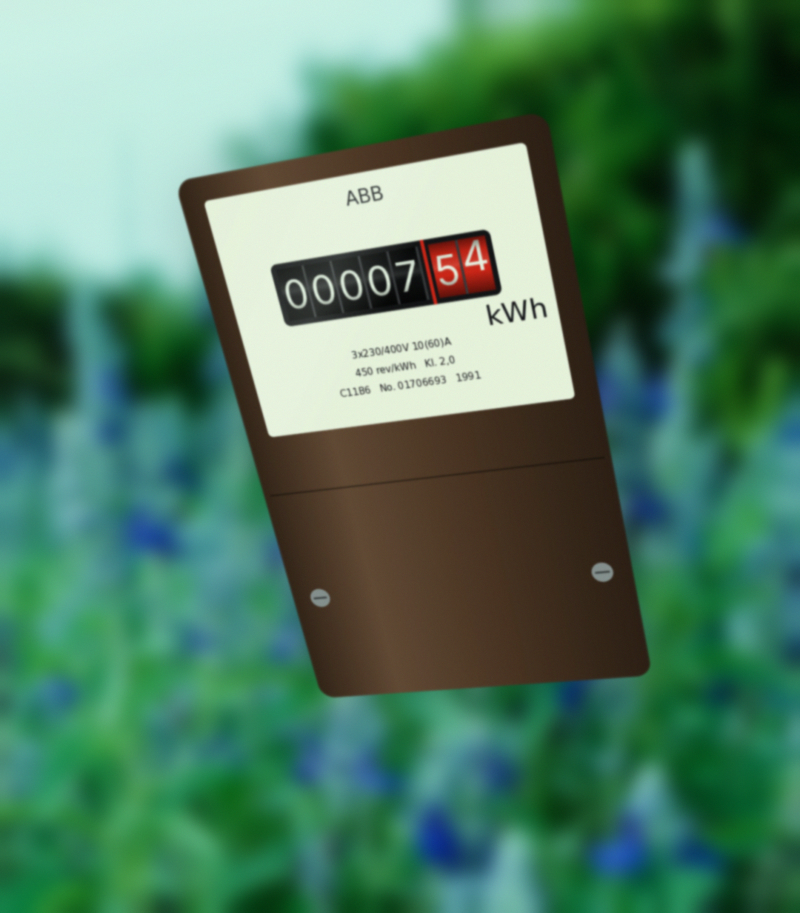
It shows 7.54 kWh
